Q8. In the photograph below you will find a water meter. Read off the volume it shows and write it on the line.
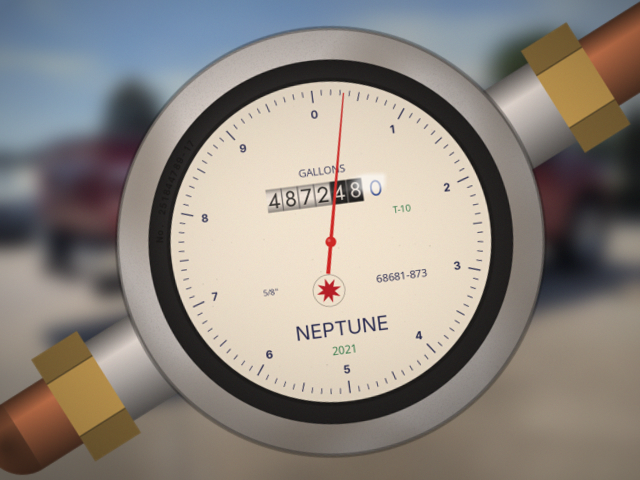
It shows 4872480.3 gal
